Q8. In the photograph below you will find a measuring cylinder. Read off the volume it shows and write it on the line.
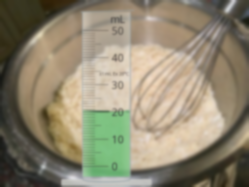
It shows 20 mL
